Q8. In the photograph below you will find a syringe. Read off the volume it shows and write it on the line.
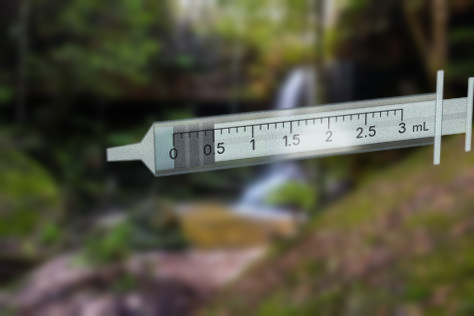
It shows 0 mL
